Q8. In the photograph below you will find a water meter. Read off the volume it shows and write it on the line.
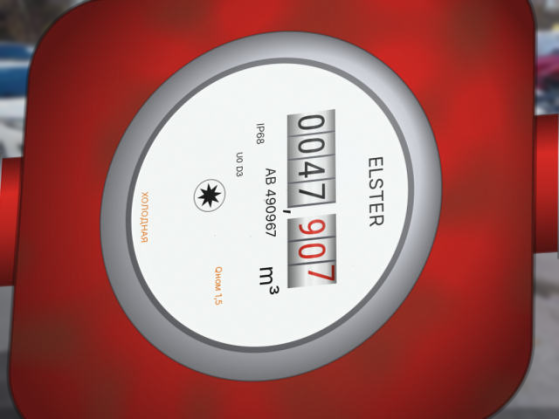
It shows 47.907 m³
